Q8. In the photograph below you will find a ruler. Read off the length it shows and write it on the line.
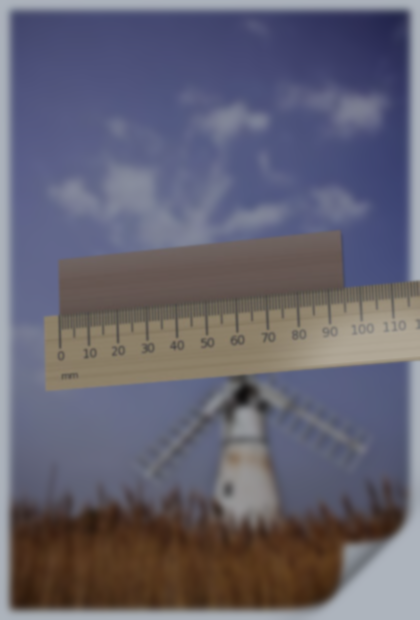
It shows 95 mm
